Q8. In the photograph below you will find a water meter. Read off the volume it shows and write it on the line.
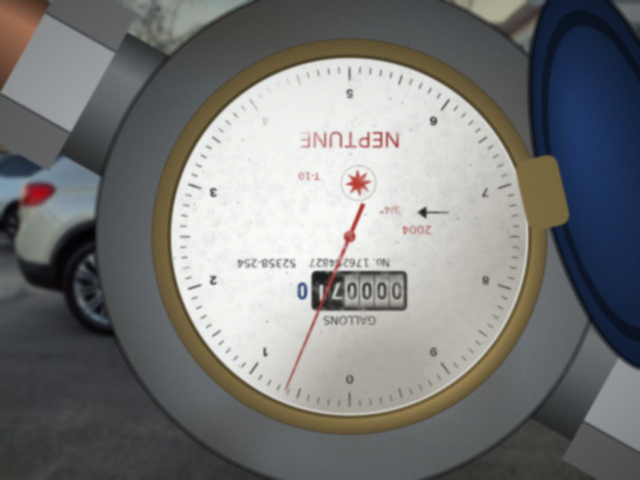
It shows 710.6 gal
